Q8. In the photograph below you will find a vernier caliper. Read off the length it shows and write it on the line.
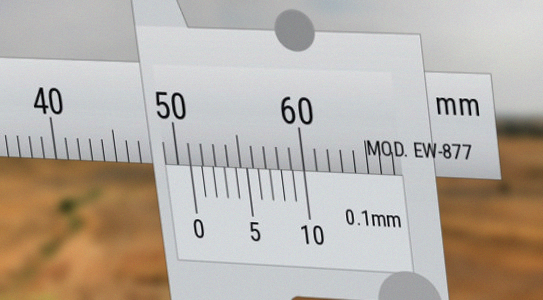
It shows 51.0 mm
